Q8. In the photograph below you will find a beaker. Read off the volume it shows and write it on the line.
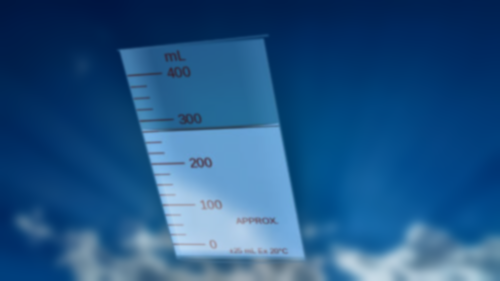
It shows 275 mL
